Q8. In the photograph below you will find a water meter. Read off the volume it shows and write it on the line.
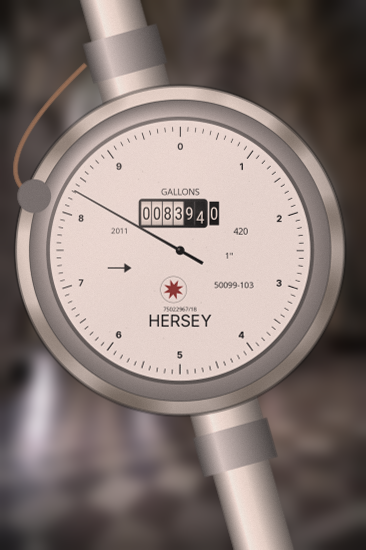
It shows 83938.3 gal
